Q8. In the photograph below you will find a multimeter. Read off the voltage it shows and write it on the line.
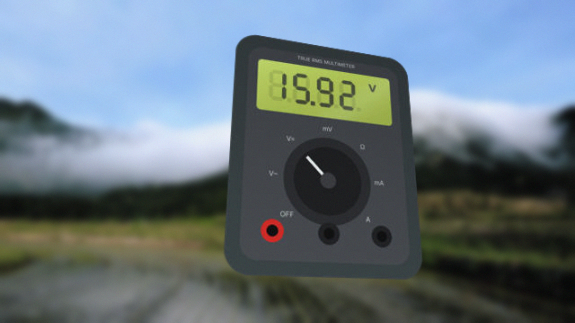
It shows 15.92 V
